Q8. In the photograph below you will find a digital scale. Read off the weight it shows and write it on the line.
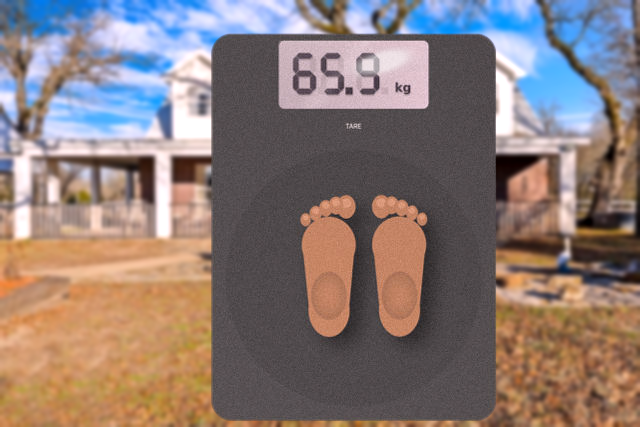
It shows 65.9 kg
